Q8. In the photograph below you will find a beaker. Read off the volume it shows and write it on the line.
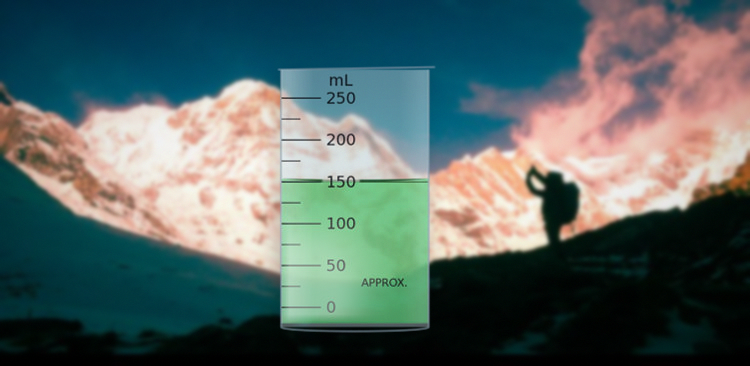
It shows 150 mL
